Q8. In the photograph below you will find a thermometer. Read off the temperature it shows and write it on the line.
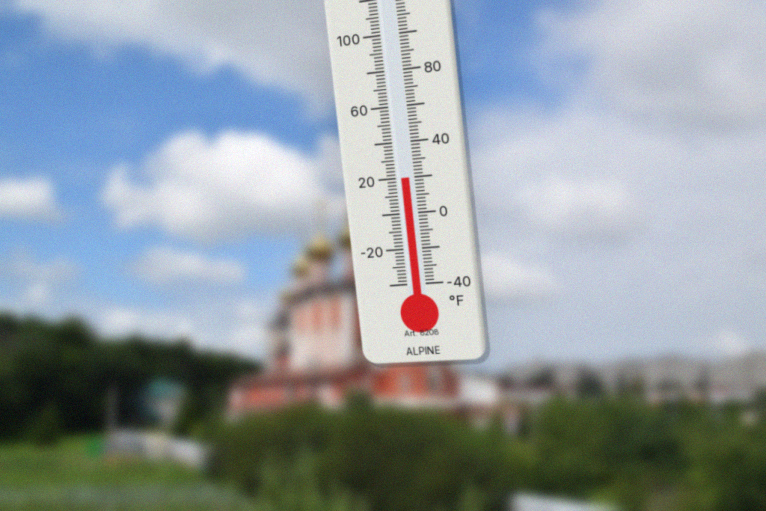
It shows 20 °F
